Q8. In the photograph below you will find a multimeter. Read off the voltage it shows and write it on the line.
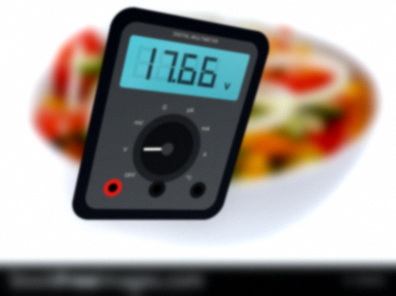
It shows 17.66 V
